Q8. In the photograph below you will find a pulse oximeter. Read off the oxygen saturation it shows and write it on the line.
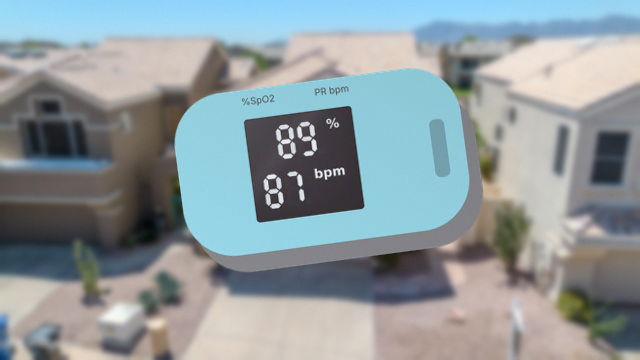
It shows 89 %
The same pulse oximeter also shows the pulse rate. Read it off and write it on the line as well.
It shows 87 bpm
